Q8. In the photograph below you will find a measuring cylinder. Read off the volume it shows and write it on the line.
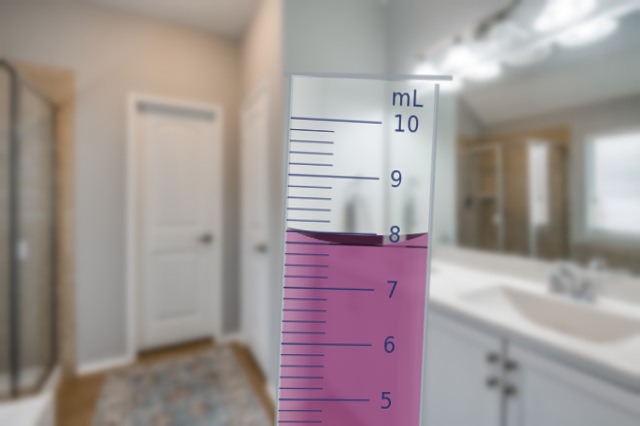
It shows 7.8 mL
